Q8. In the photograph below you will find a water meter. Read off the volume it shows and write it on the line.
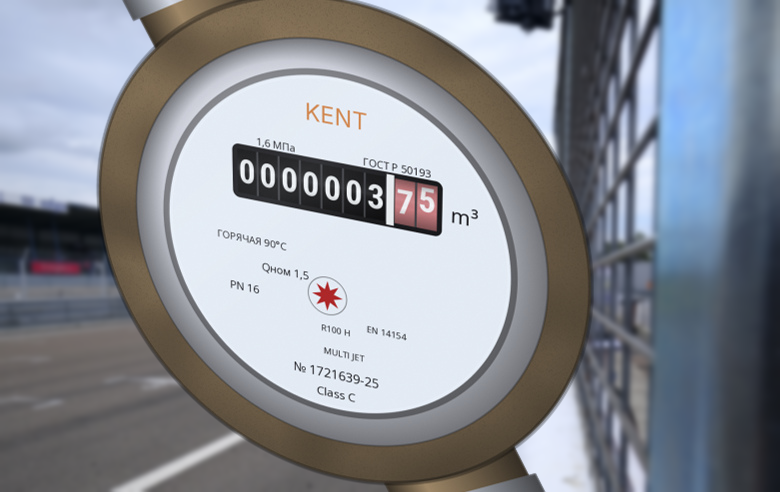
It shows 3.75 m³
